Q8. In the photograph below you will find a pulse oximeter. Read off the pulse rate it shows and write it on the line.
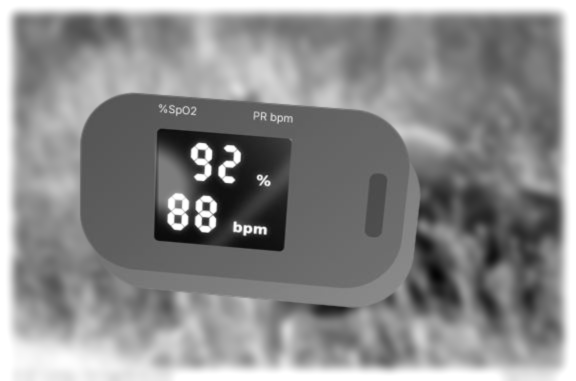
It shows 88 bpm
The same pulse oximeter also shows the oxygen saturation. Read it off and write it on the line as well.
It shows 92 %
